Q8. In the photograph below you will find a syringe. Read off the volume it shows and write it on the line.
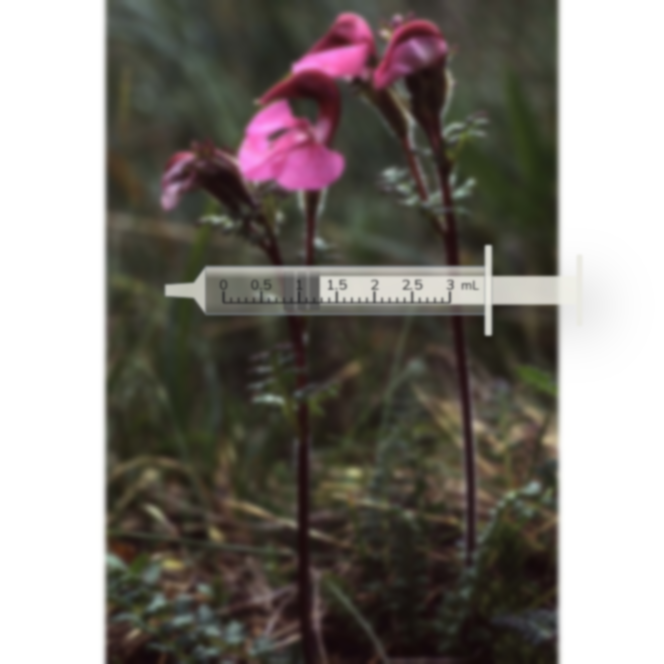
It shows 0.8 mL
